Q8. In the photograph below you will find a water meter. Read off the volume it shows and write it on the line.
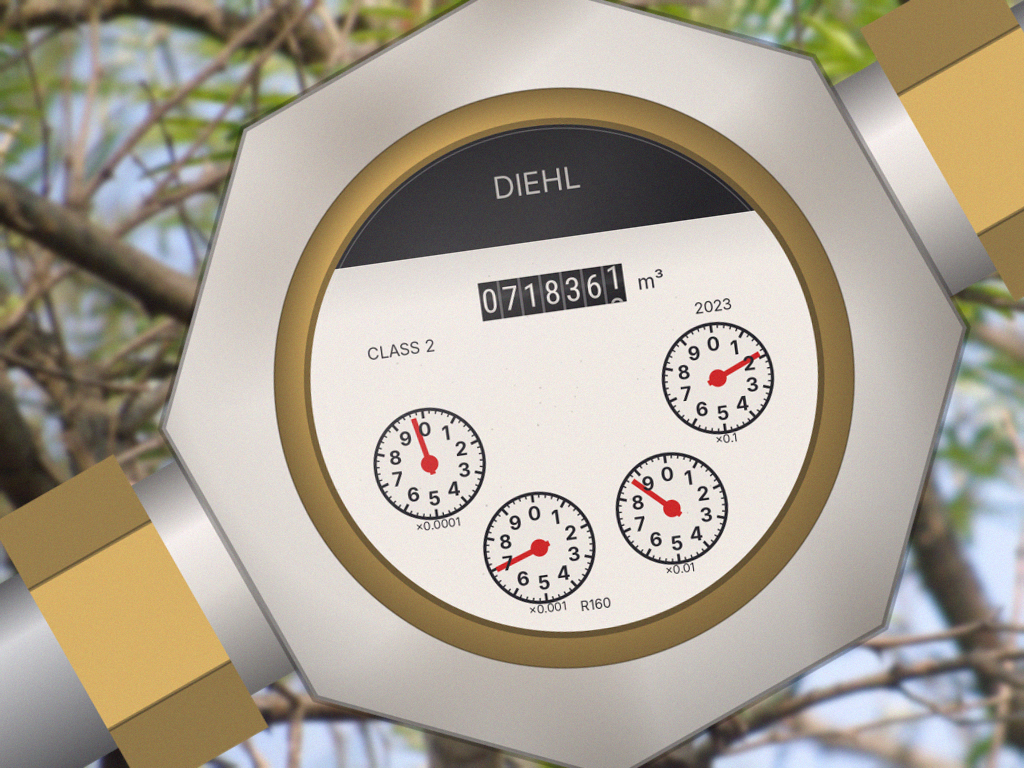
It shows 718361.1869 m³
